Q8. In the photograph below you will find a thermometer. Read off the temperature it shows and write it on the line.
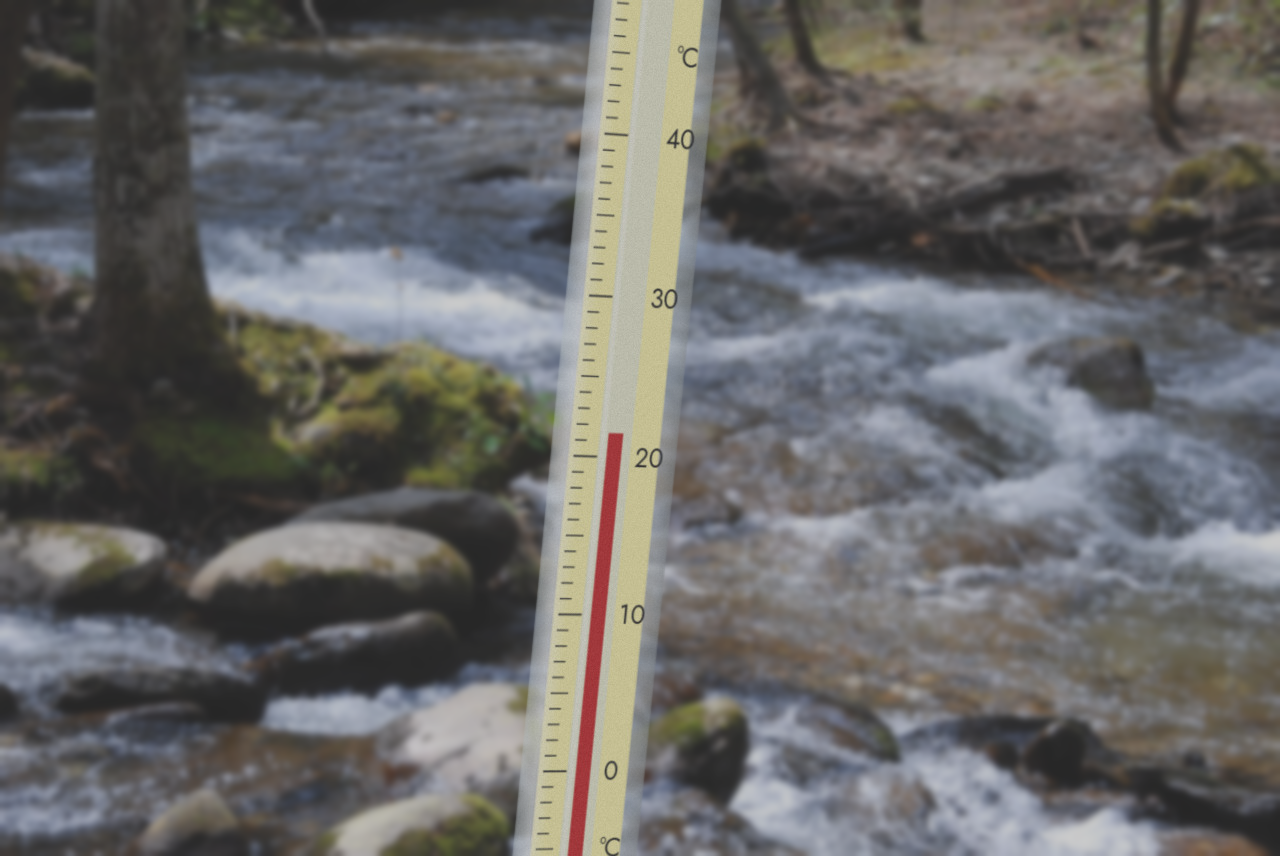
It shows 21.5 °C
